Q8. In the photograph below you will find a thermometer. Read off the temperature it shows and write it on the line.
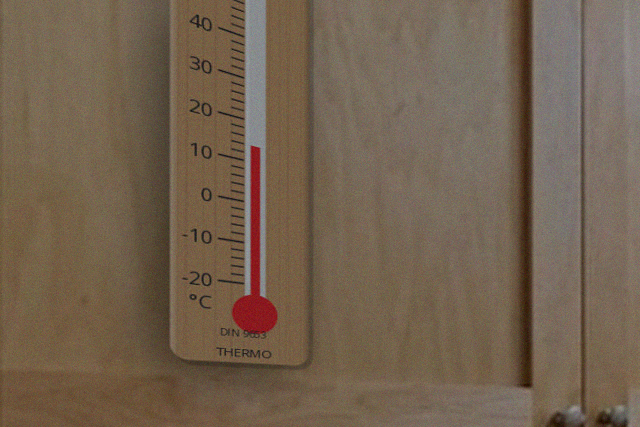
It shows 14 °C
